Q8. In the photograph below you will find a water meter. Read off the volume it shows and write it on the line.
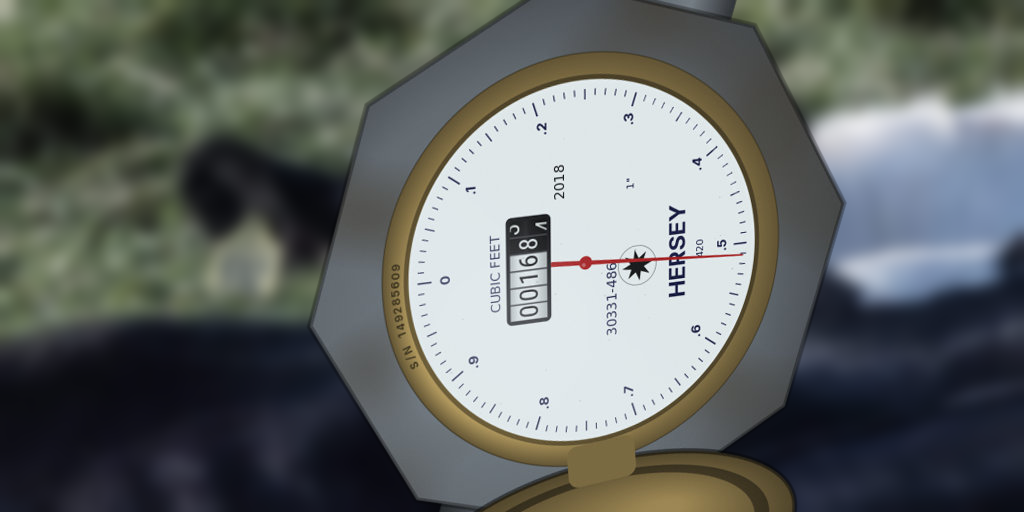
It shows 1683.51 ft³
